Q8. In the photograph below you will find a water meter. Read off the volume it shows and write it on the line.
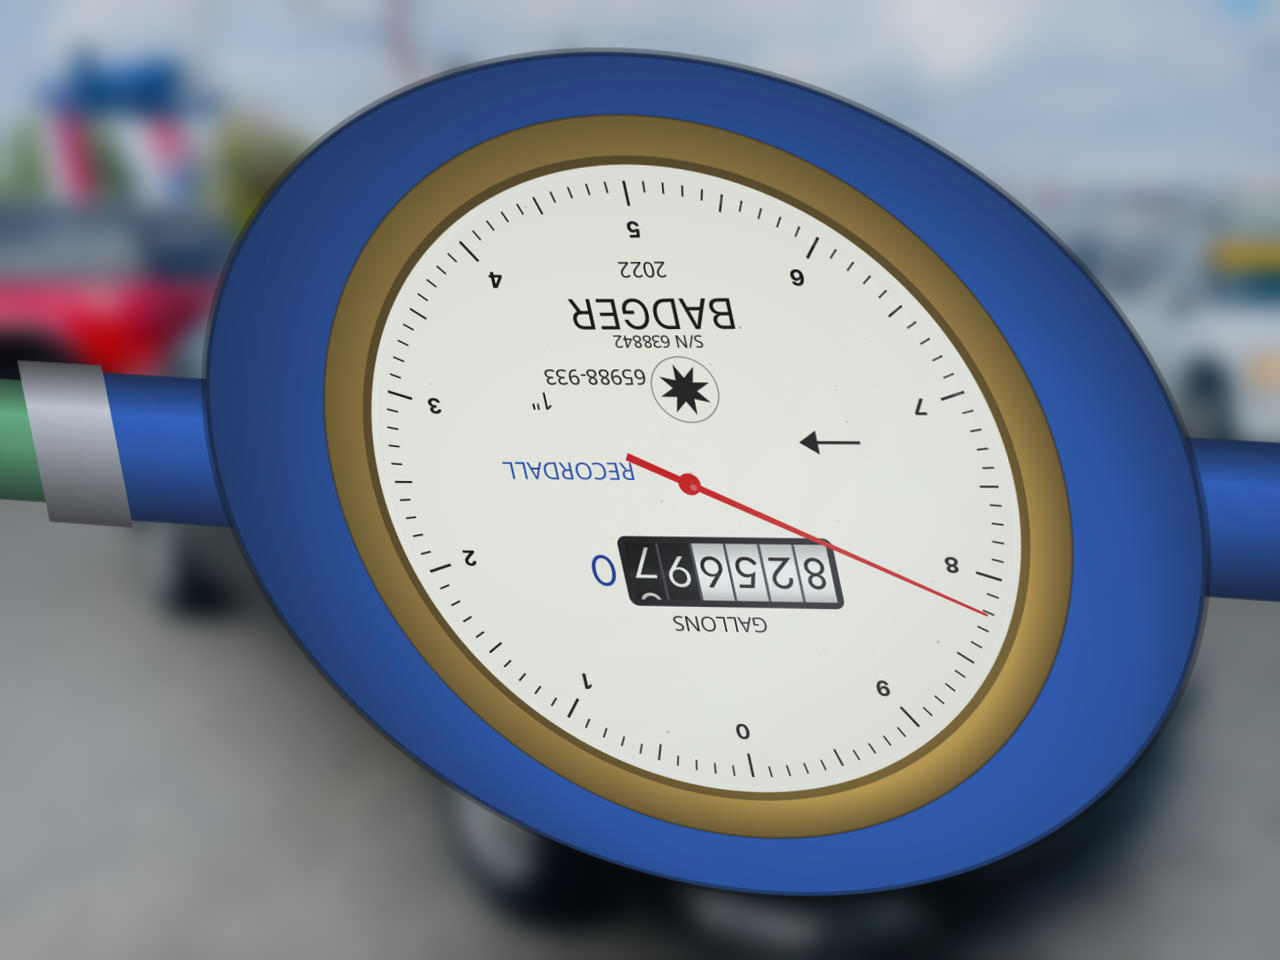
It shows 8256968.2 gal
